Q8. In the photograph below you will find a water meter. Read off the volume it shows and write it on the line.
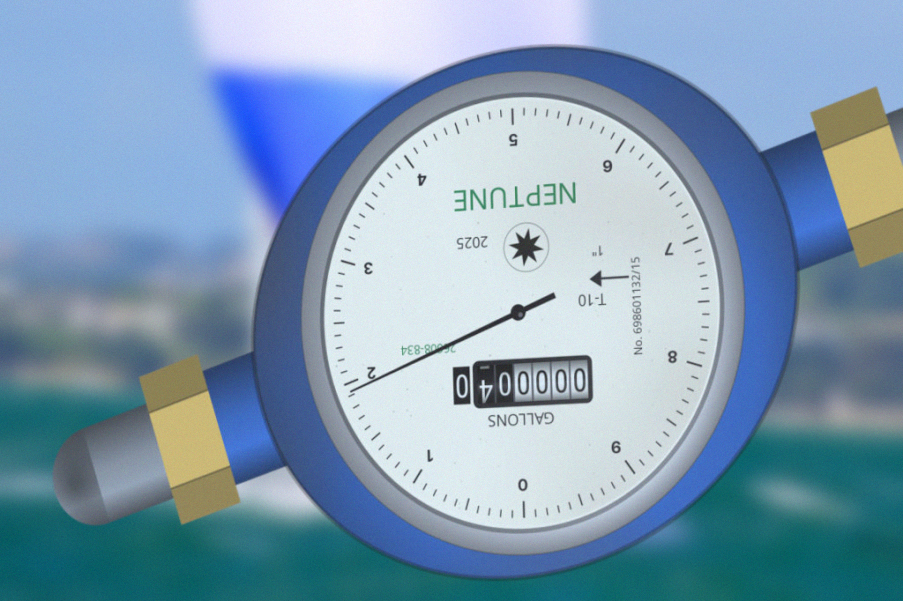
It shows 41.9 gal
